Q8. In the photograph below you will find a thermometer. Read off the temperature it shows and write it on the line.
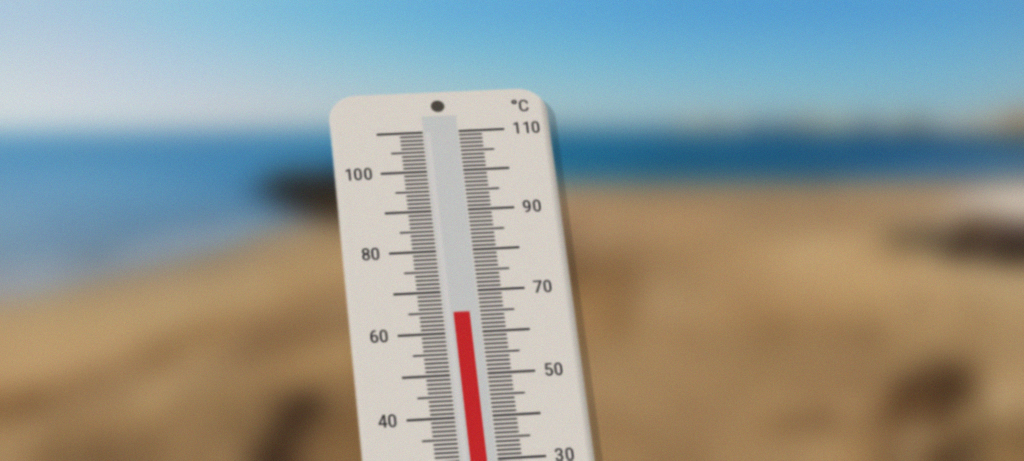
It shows 65 °C
